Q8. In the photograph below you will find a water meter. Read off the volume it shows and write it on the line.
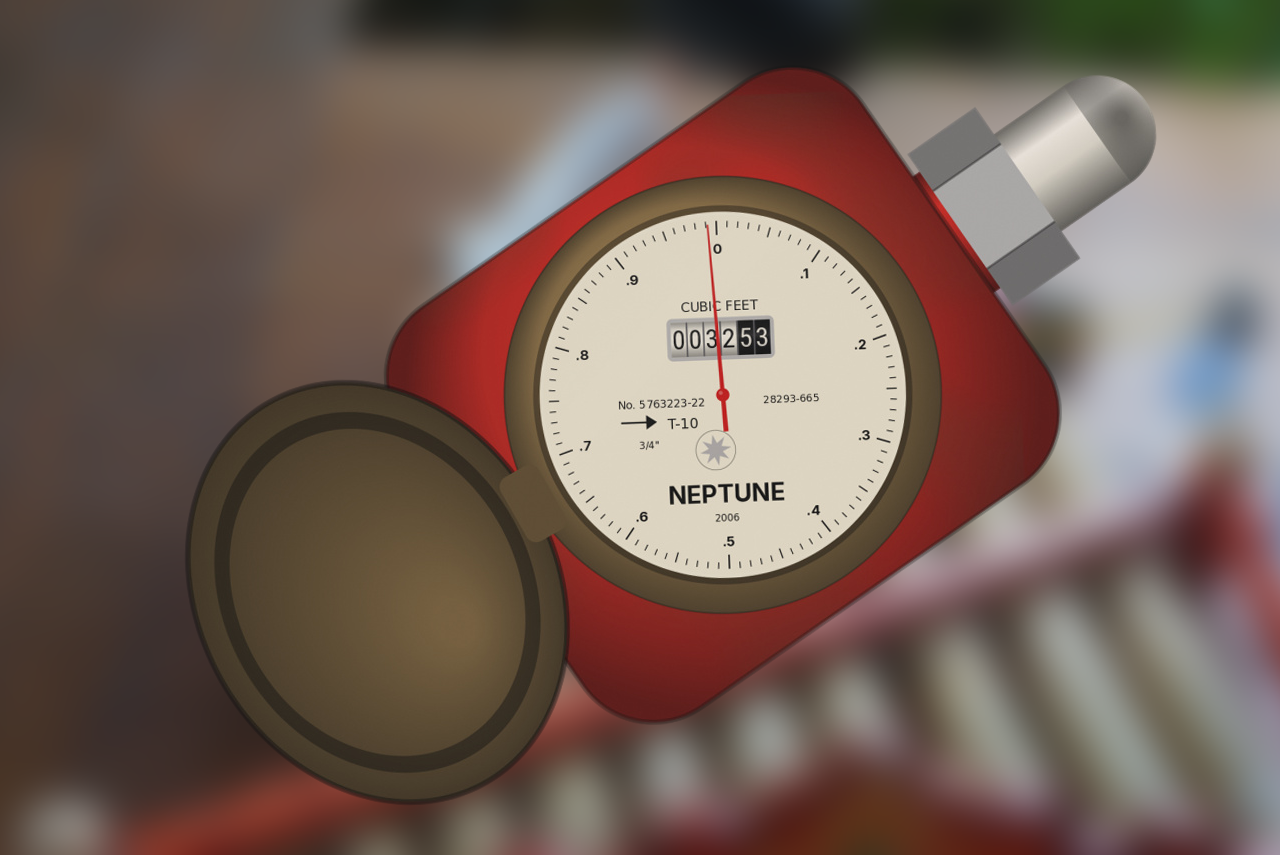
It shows 3252.99 ft³
